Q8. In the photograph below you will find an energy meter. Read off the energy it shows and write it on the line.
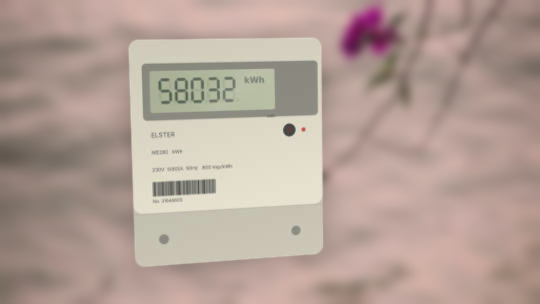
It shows 58032 kWh
